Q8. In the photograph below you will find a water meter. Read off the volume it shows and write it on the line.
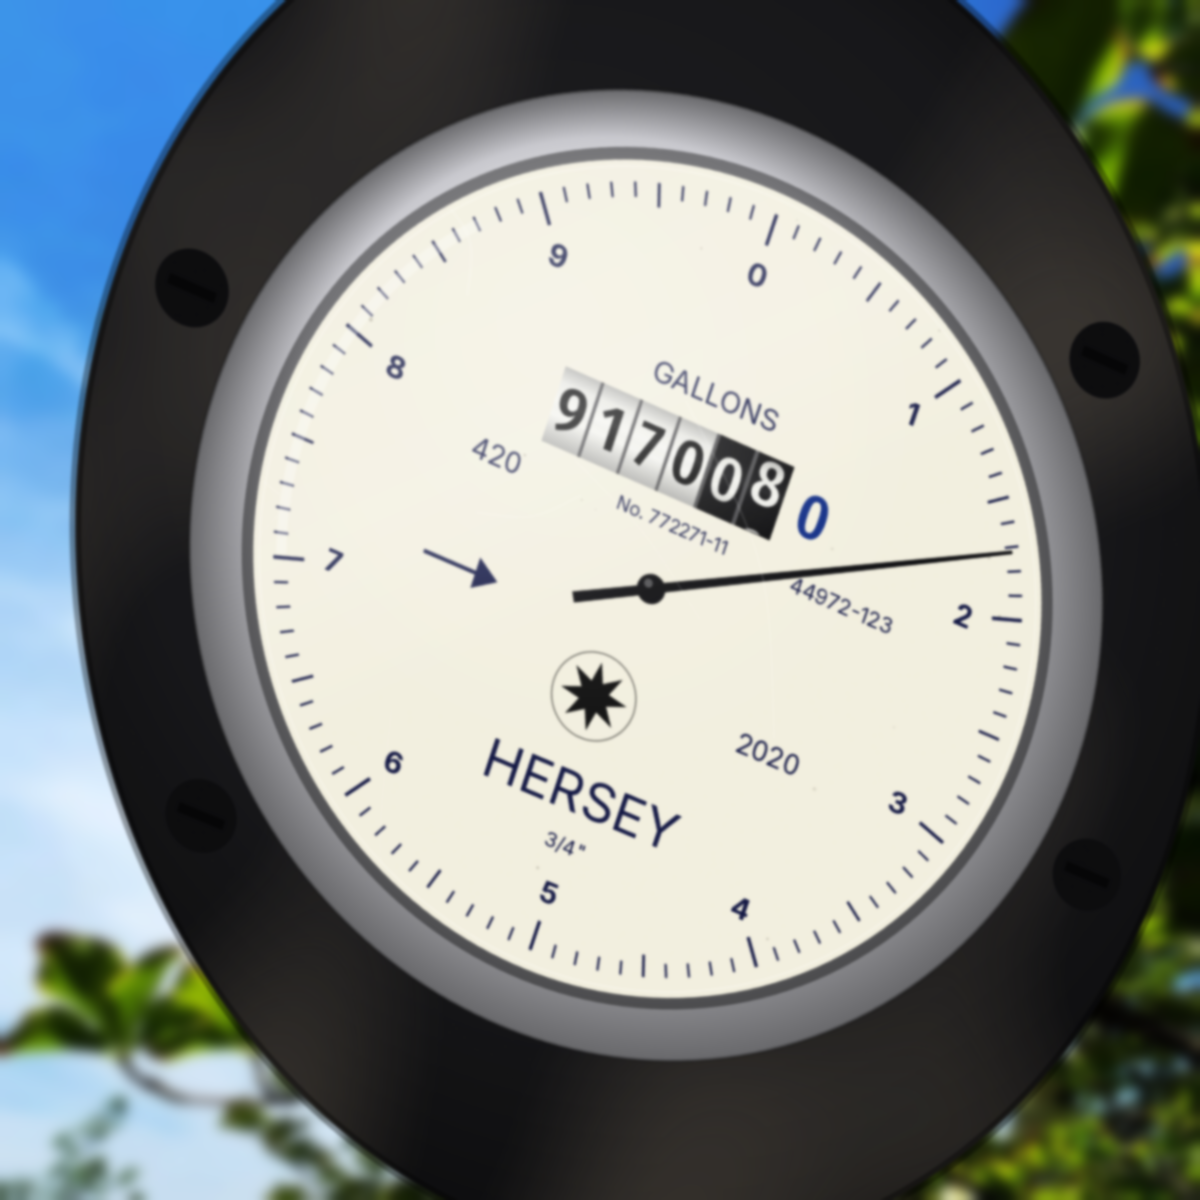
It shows 9170081.7 gal
